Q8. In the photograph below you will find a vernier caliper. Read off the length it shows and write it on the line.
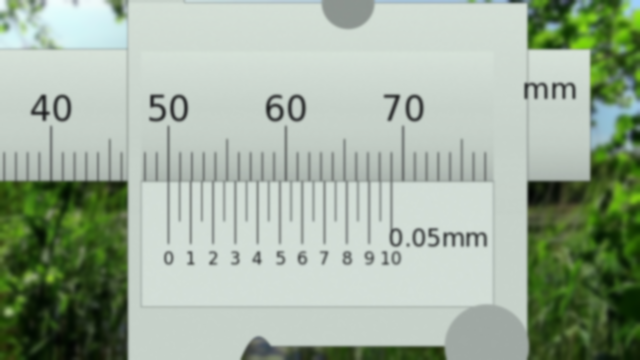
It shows 50.0 mm
